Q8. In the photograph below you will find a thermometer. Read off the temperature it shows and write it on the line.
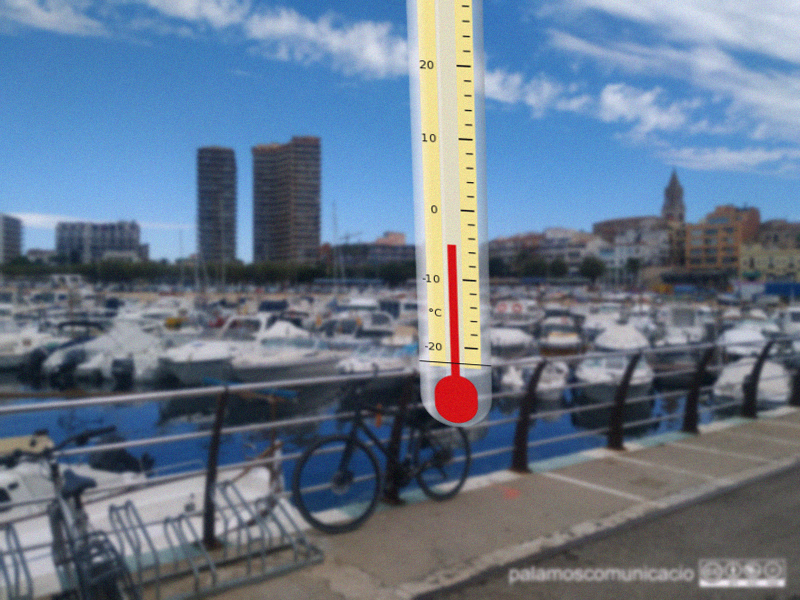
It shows -5 °C
